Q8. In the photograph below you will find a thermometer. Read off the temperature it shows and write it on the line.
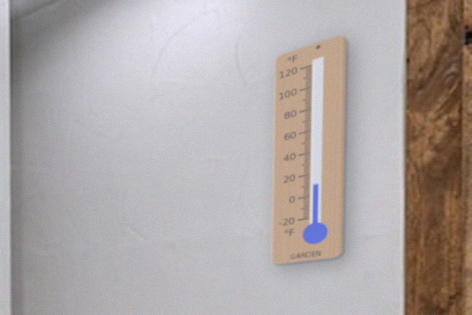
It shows 10 °F
